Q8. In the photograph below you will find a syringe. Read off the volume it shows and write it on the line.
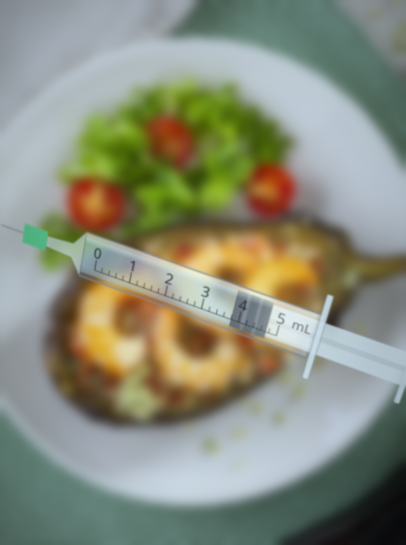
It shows 3.8 mL
